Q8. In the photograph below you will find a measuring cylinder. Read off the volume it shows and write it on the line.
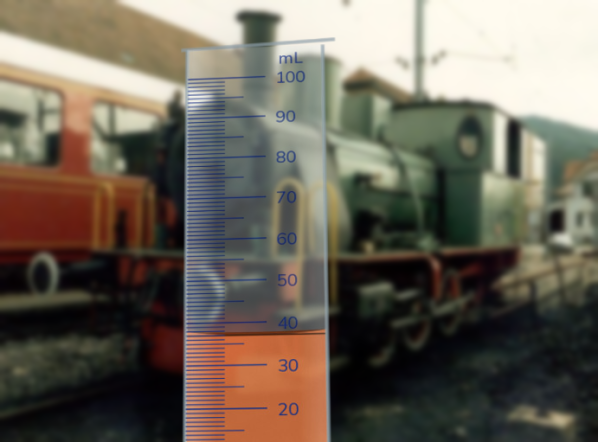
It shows 37 mL
